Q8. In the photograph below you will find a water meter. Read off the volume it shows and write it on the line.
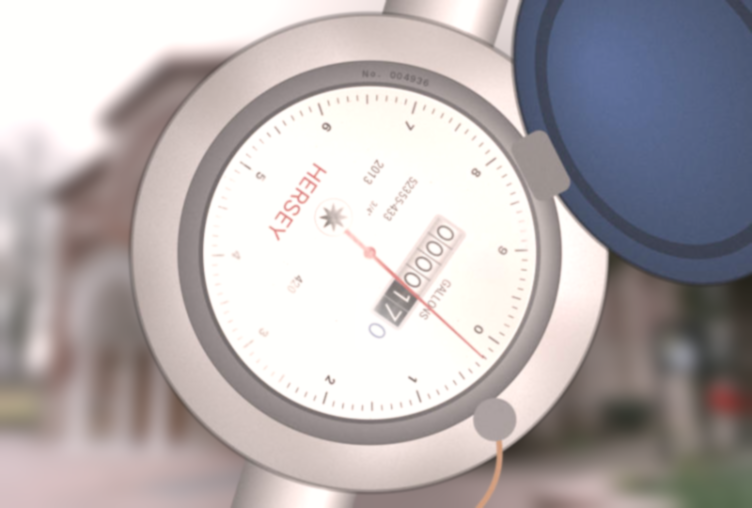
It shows 170.2 gal
